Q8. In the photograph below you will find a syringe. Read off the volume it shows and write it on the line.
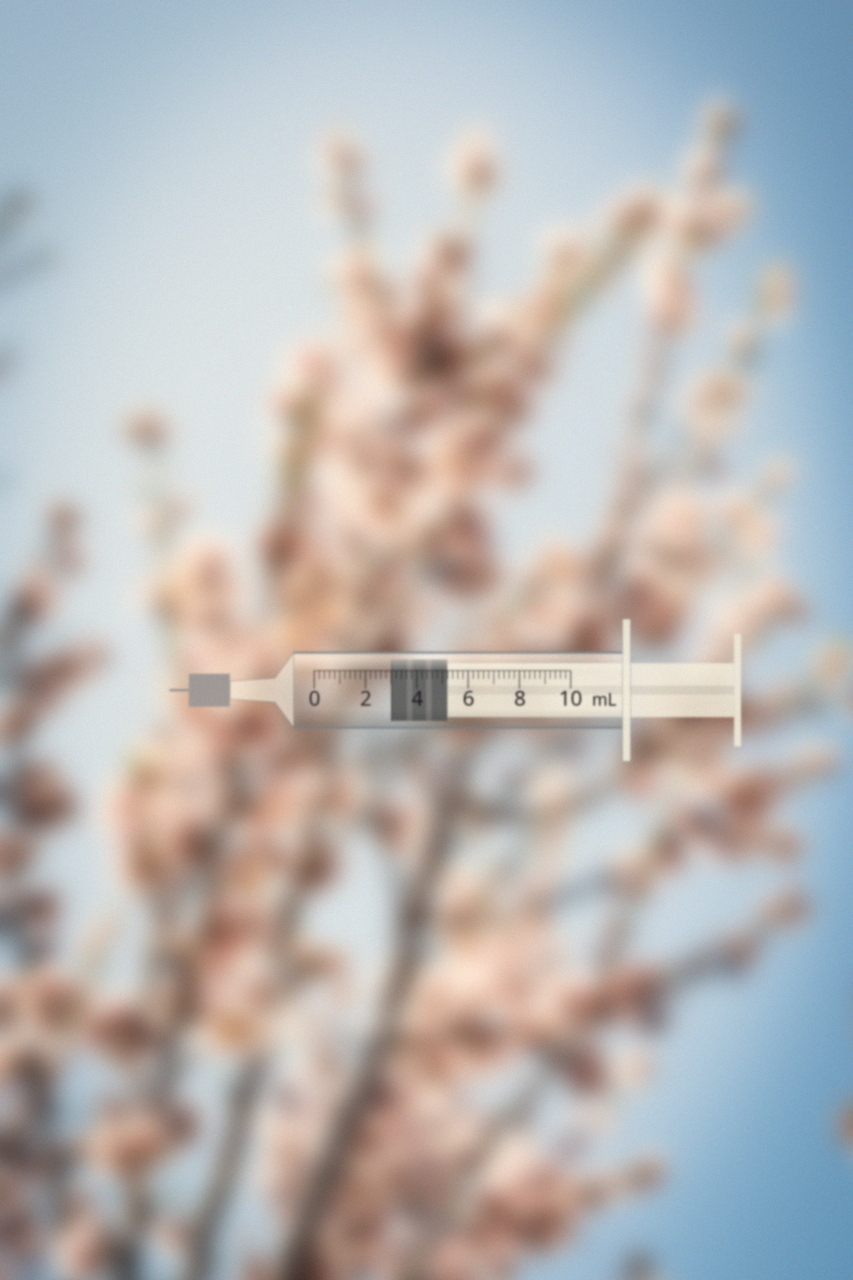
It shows 3 mL
